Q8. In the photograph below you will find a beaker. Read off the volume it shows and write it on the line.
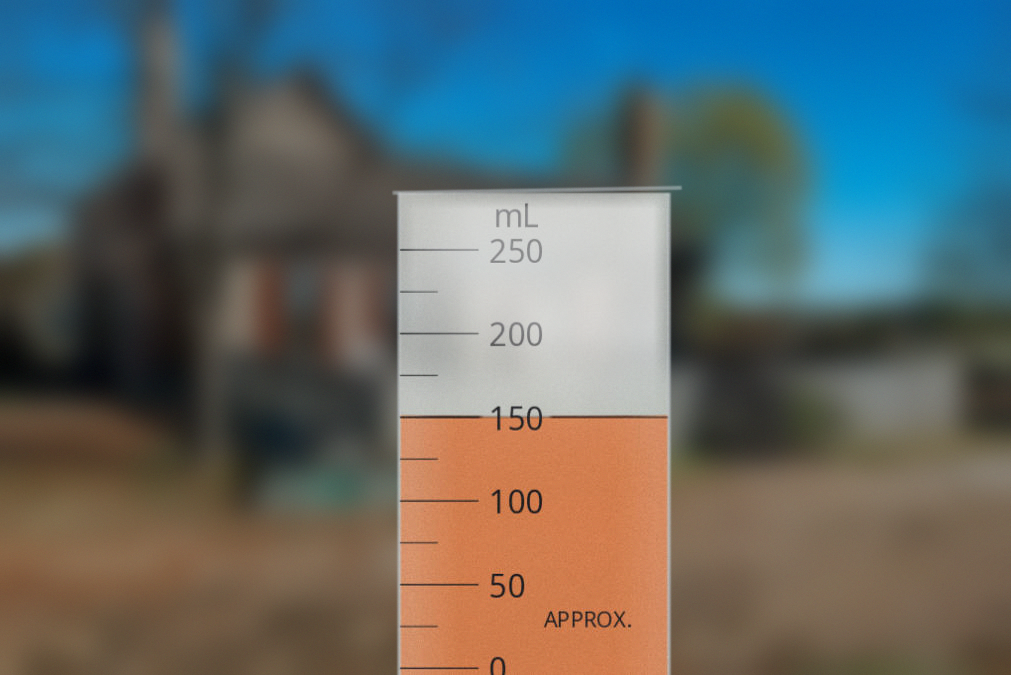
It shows 150 mL
